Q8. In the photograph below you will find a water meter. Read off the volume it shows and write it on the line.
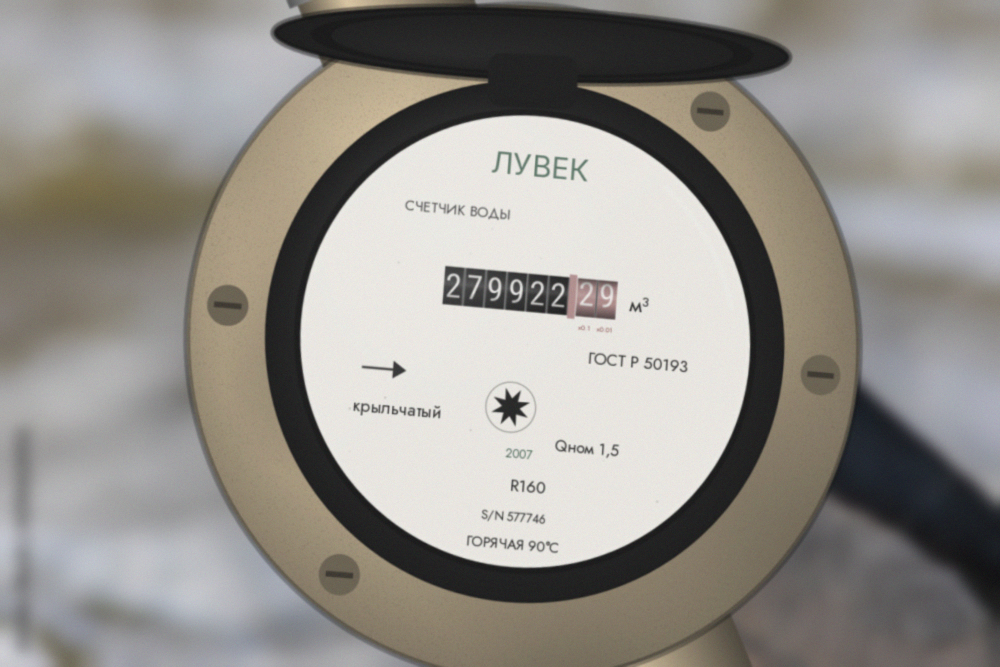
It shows 279922.29 m³
